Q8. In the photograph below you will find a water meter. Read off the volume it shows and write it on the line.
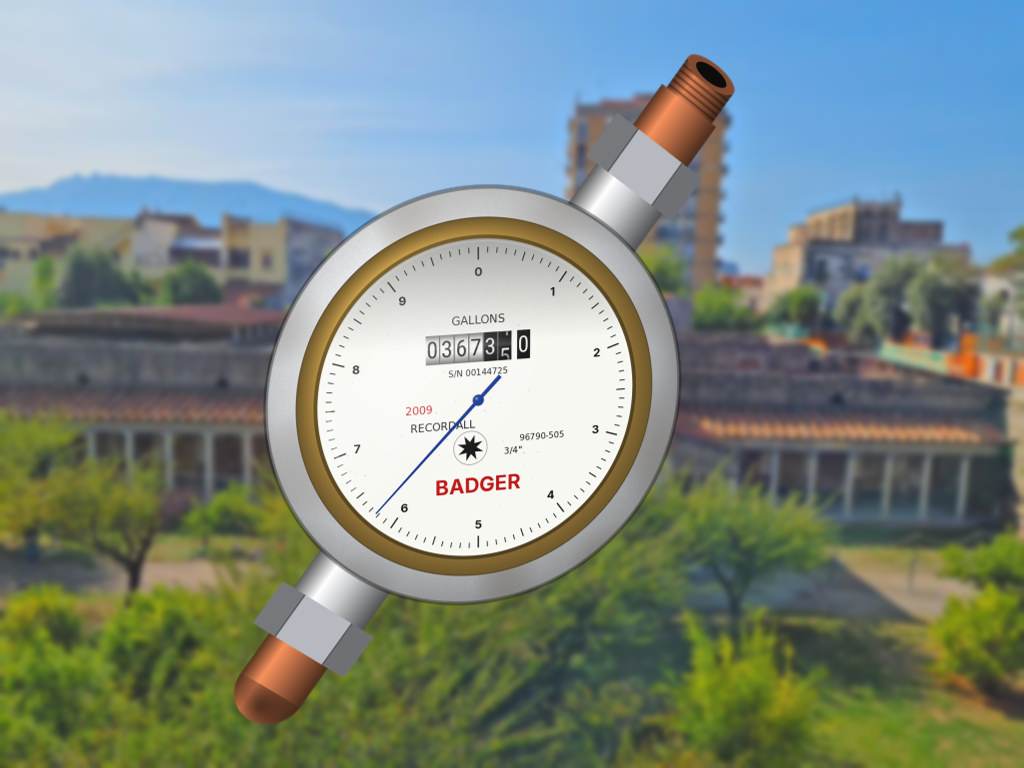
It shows 367346.2 gal
